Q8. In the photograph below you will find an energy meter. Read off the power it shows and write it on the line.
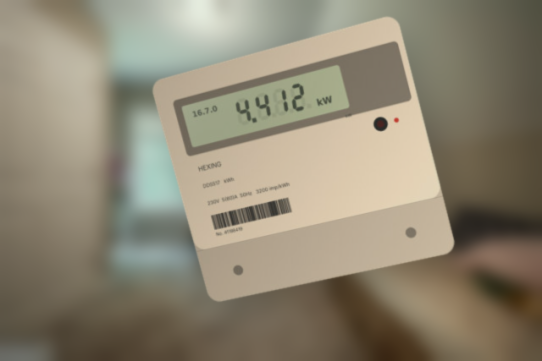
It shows 4.412 kW
